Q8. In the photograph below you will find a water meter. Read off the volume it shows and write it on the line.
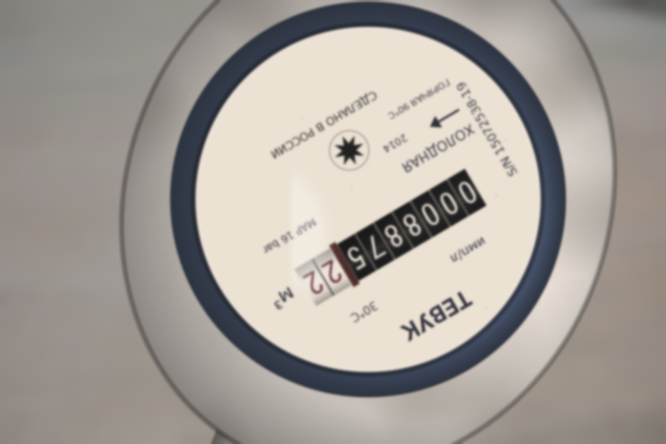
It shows 8875.22 m³
